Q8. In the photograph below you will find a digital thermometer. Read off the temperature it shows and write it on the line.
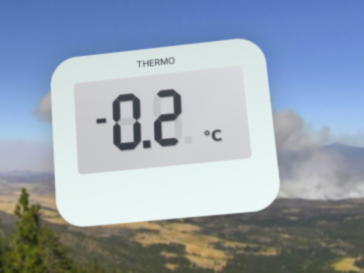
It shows -0.2 °C
